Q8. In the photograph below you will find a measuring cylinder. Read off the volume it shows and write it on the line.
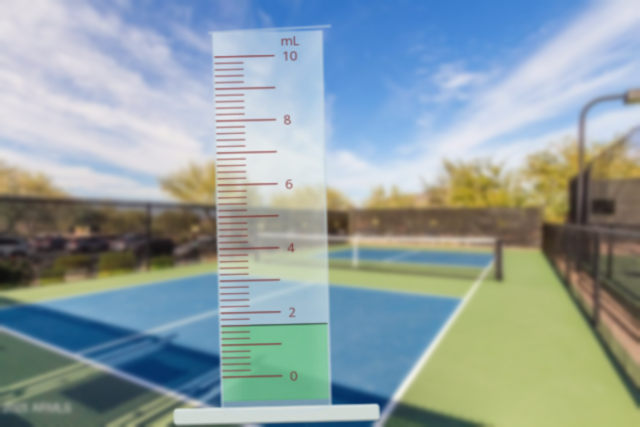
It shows 1.6 mL
